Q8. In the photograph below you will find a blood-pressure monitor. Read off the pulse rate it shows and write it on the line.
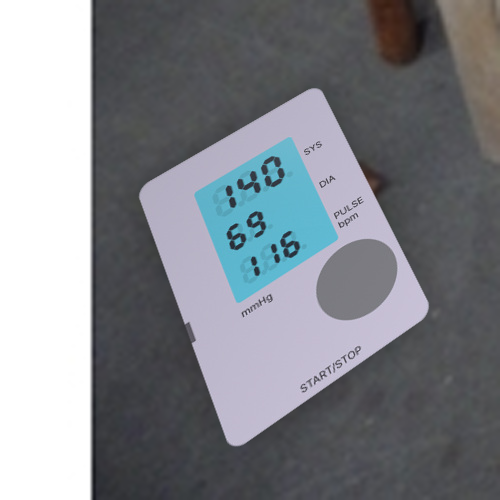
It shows 116 bpm
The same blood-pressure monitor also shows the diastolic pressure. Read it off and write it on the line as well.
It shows 69 mmHg
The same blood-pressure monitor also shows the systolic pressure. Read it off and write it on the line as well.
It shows 140 mmHg
